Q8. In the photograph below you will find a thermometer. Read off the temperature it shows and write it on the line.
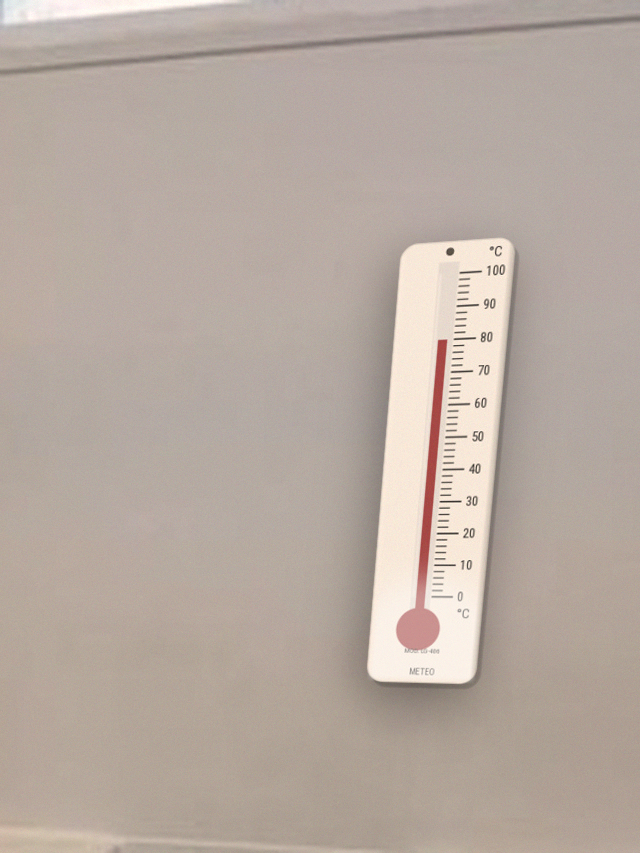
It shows 80 °C
